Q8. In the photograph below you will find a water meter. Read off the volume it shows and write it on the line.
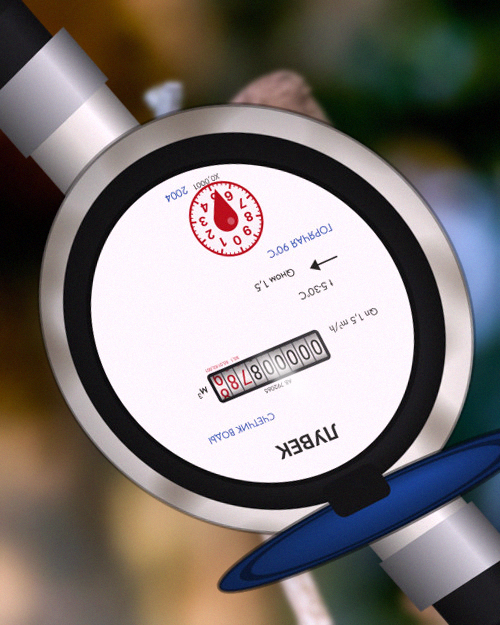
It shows 8.7885 m³
